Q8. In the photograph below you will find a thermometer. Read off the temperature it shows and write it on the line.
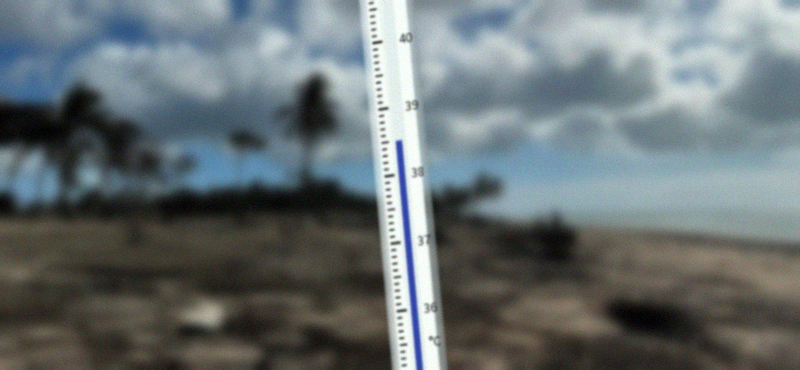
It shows 38.5 °C
